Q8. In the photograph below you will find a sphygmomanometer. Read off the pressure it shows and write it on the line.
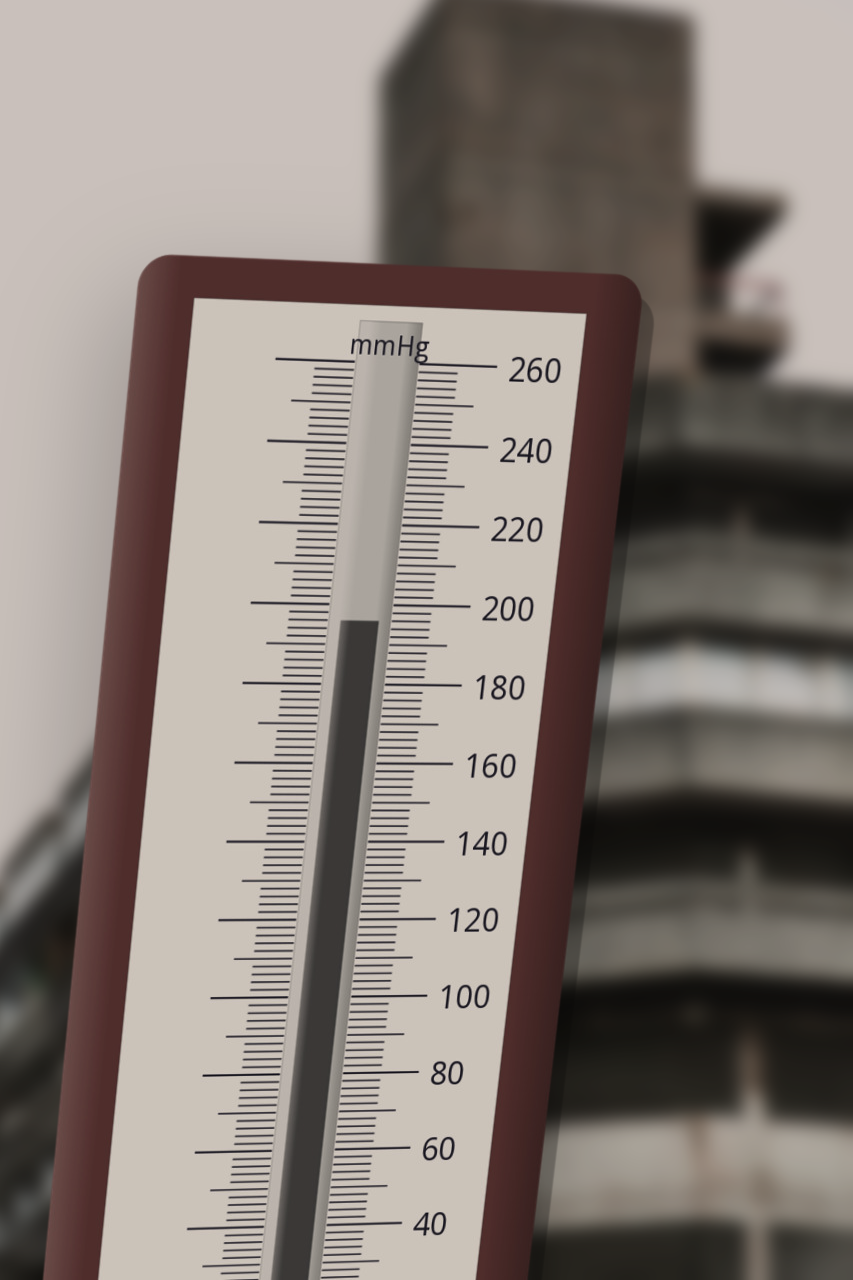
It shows 196 mmHg
